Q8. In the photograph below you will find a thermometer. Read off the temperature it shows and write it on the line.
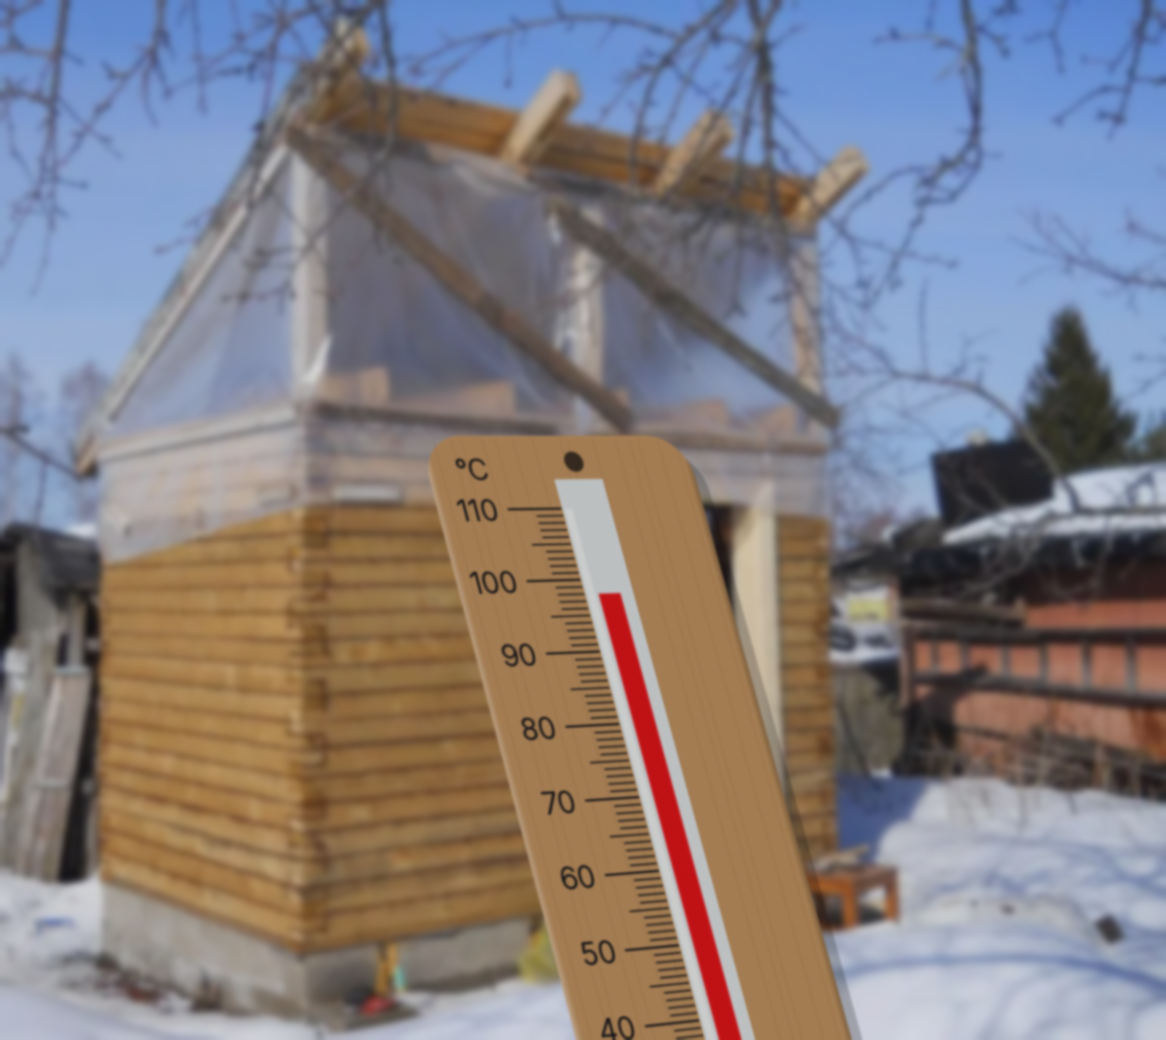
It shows 98 °C
